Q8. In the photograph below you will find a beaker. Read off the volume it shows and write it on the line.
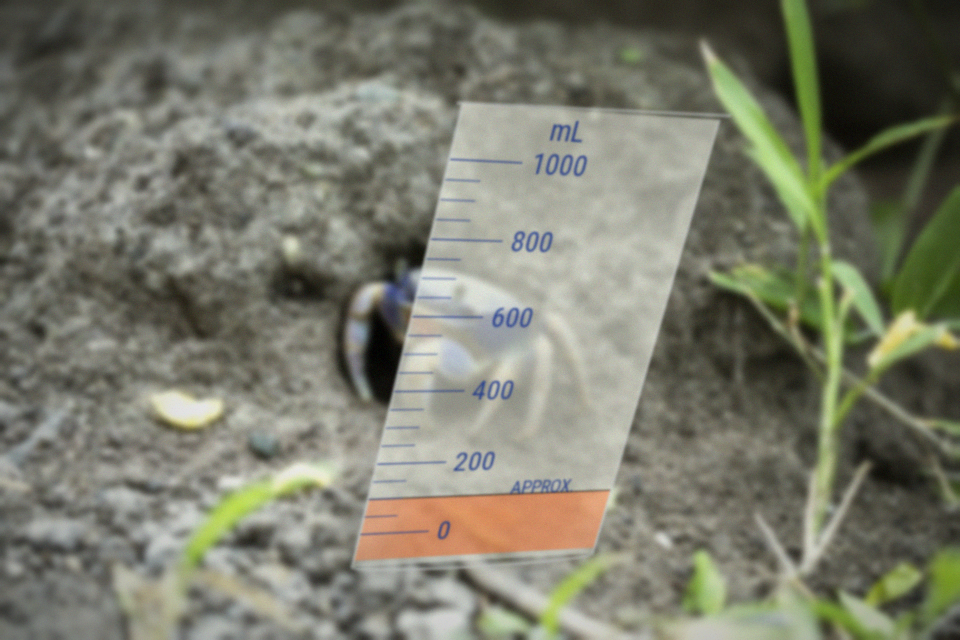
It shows 100 mL
